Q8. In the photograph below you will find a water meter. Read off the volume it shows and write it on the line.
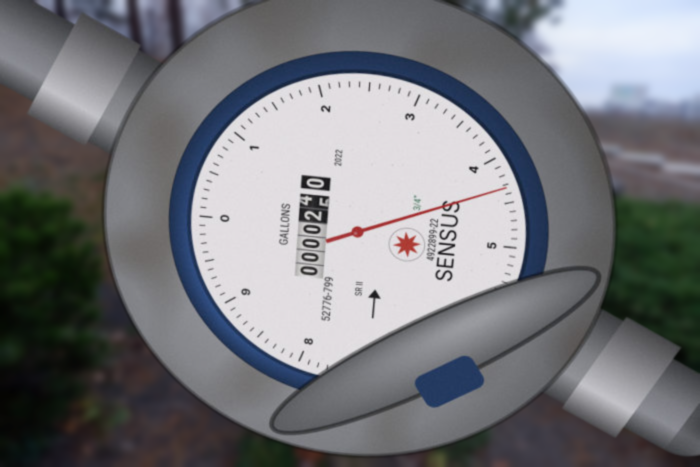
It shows 244.3 gal
